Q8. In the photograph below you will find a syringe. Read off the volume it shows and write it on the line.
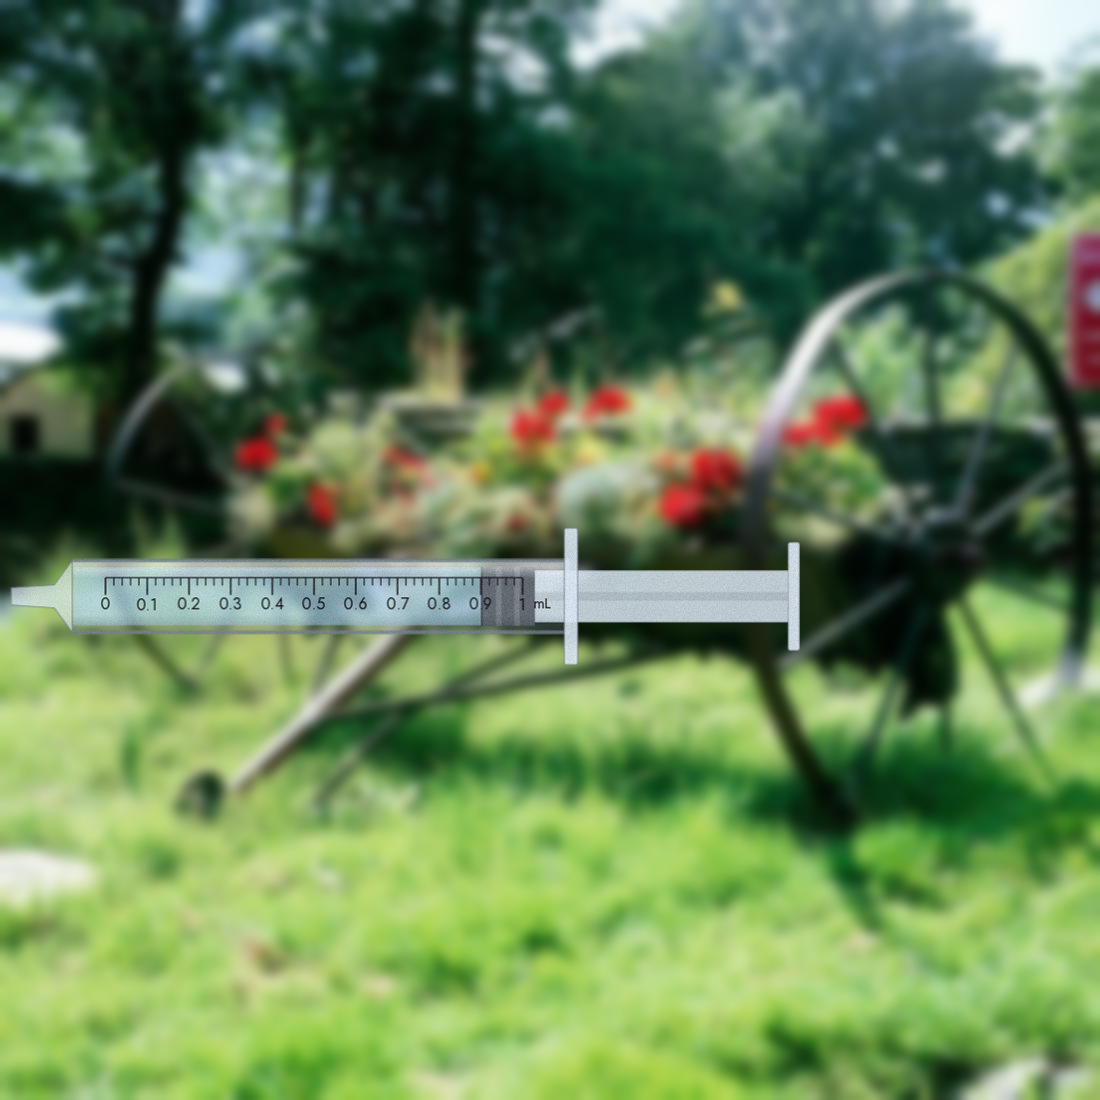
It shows 0.9 mL
